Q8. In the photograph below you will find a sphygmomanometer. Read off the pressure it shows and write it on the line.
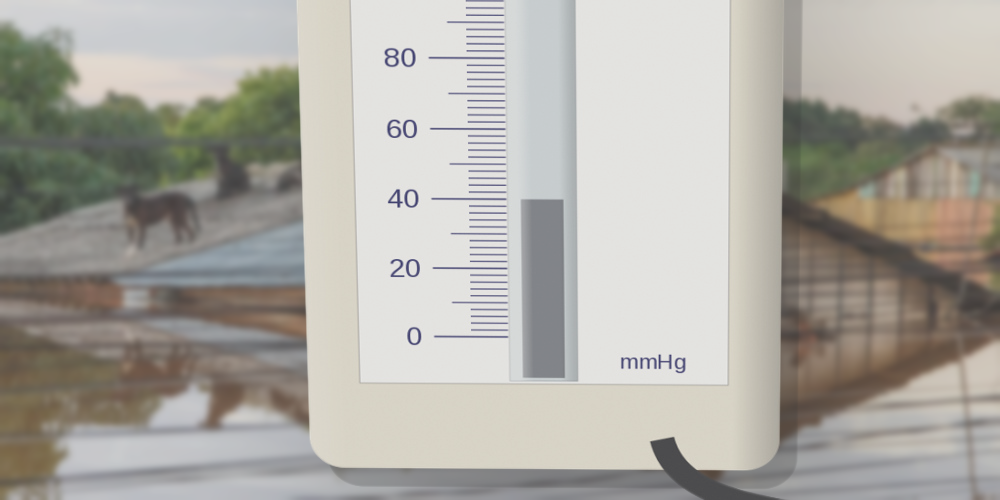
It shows 40 mmHg
